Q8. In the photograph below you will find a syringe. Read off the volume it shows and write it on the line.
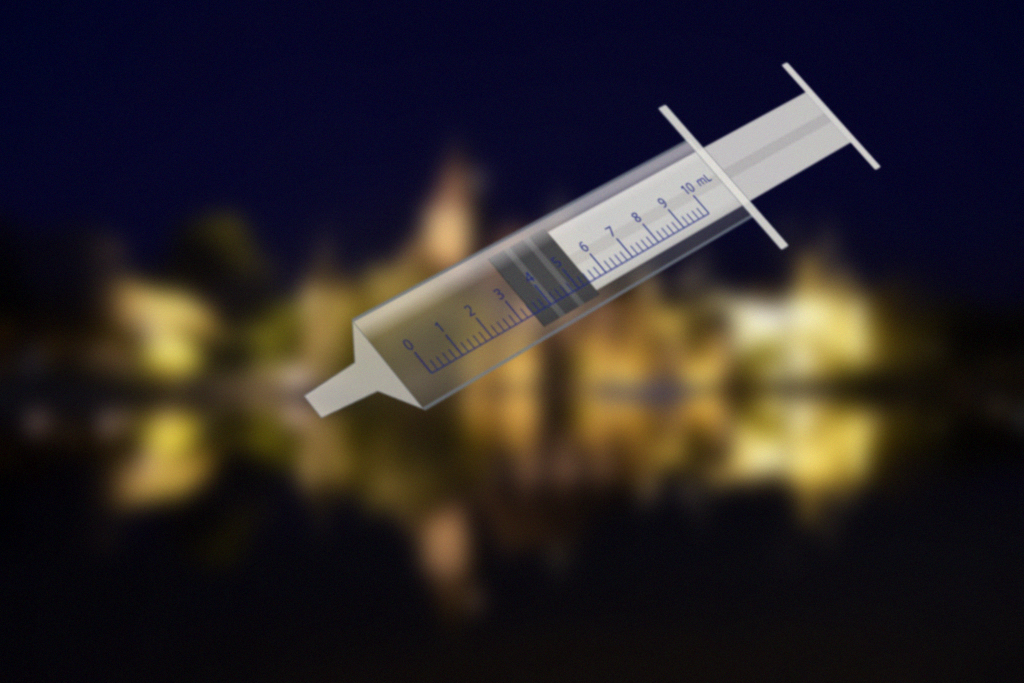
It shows 3.4 mL
